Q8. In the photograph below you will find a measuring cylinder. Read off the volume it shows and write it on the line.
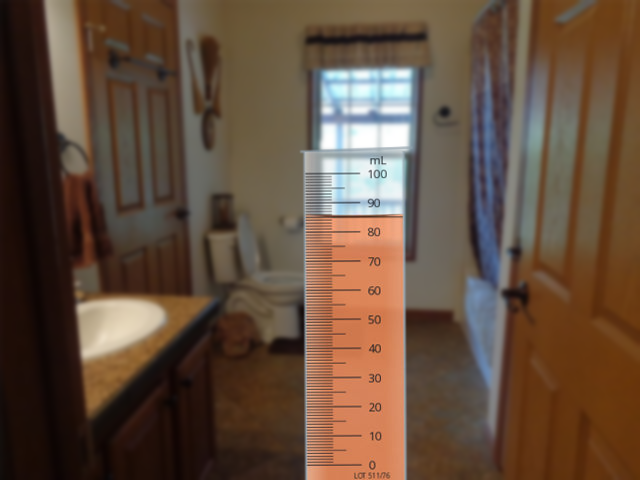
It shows 85 mL
